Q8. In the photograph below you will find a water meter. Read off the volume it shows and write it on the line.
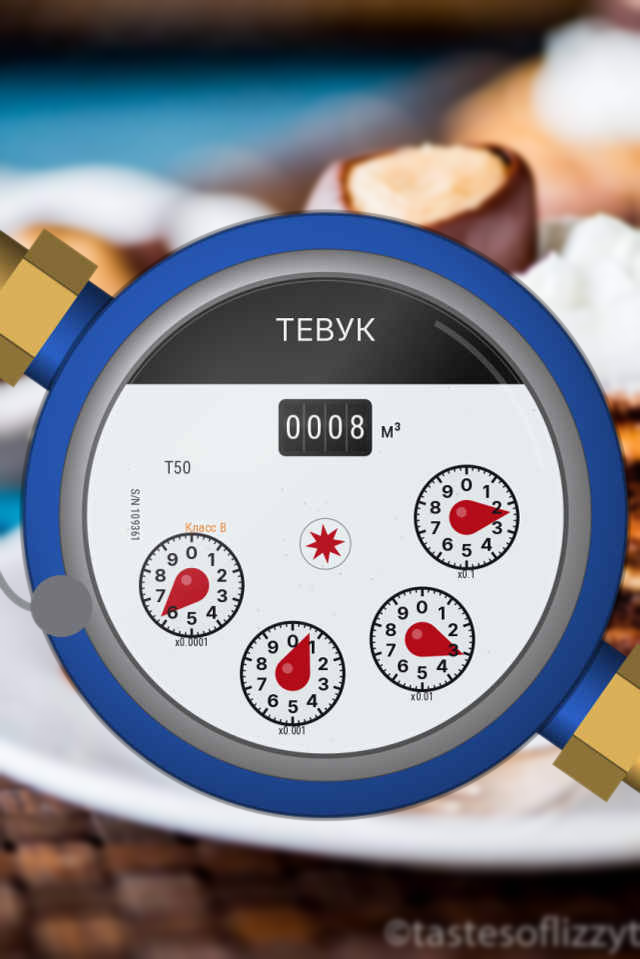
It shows 8.2306 m³
